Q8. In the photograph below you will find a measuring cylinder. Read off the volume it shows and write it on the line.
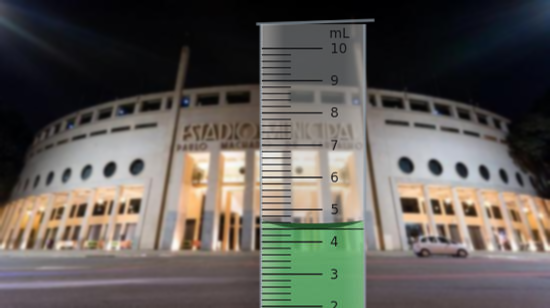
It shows 4.4 mL
